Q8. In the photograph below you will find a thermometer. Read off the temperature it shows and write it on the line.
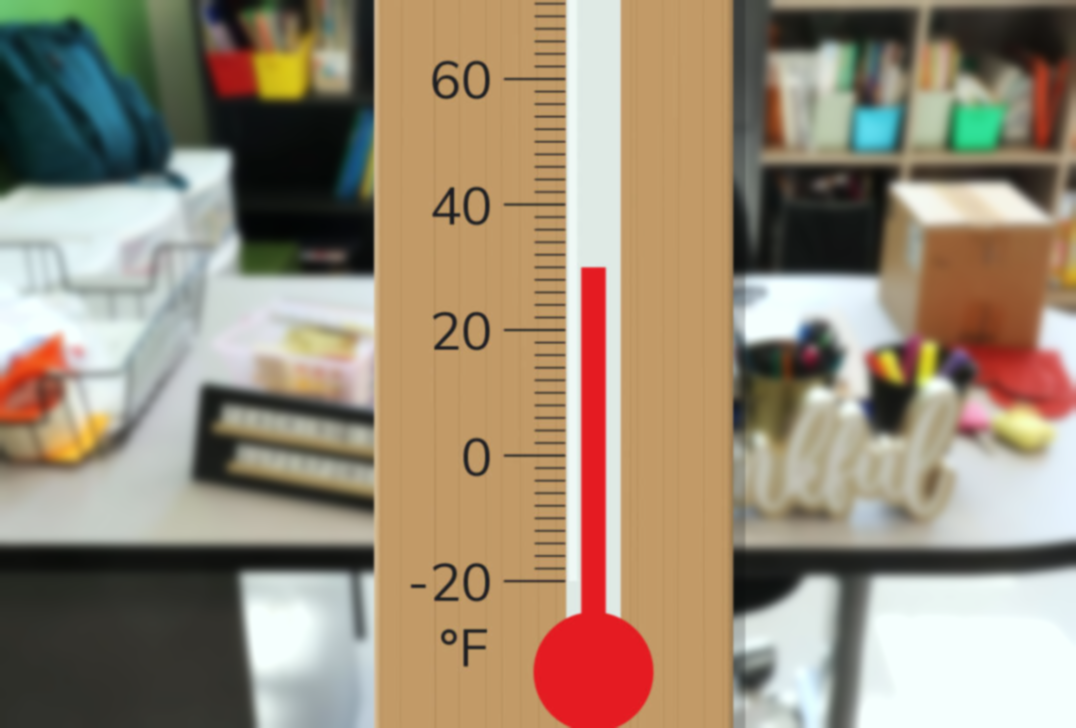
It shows 30 °F
